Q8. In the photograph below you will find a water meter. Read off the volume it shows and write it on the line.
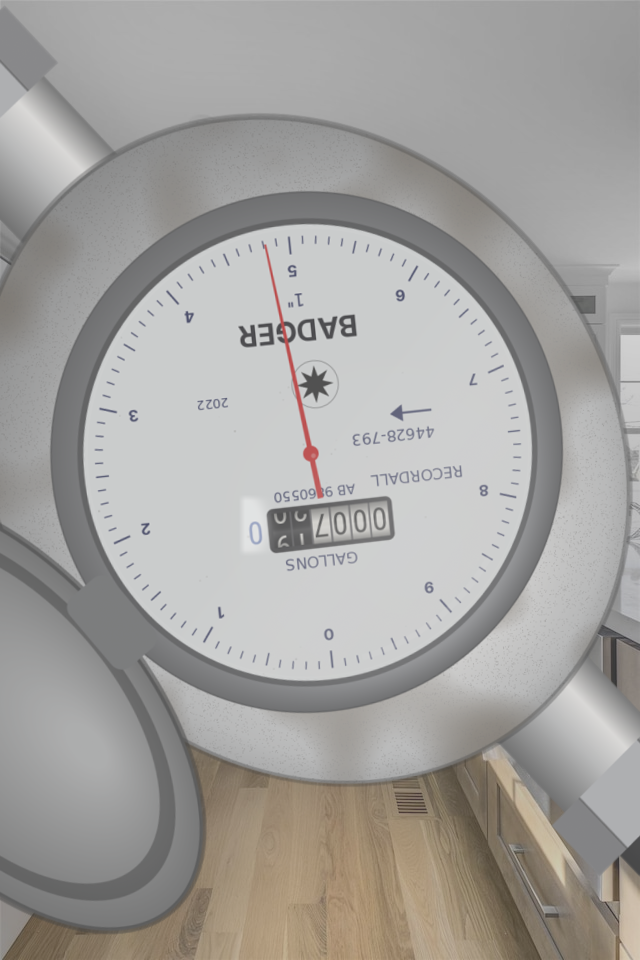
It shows 7194.8 gal
